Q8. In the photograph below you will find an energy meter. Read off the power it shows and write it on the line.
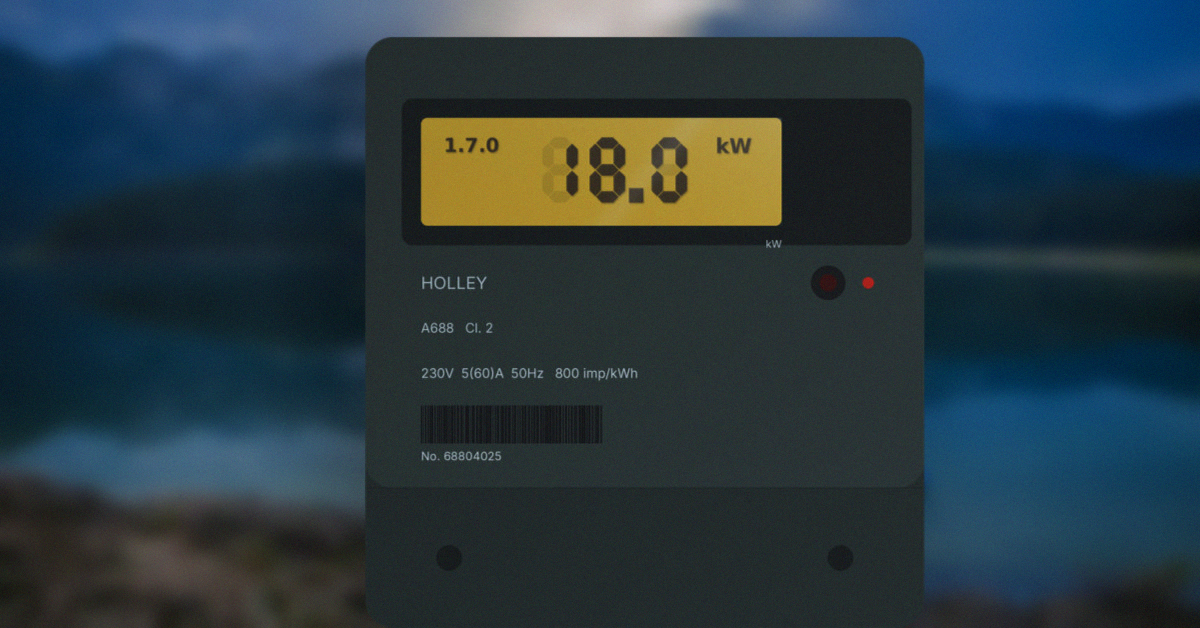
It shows 18.0 kW
